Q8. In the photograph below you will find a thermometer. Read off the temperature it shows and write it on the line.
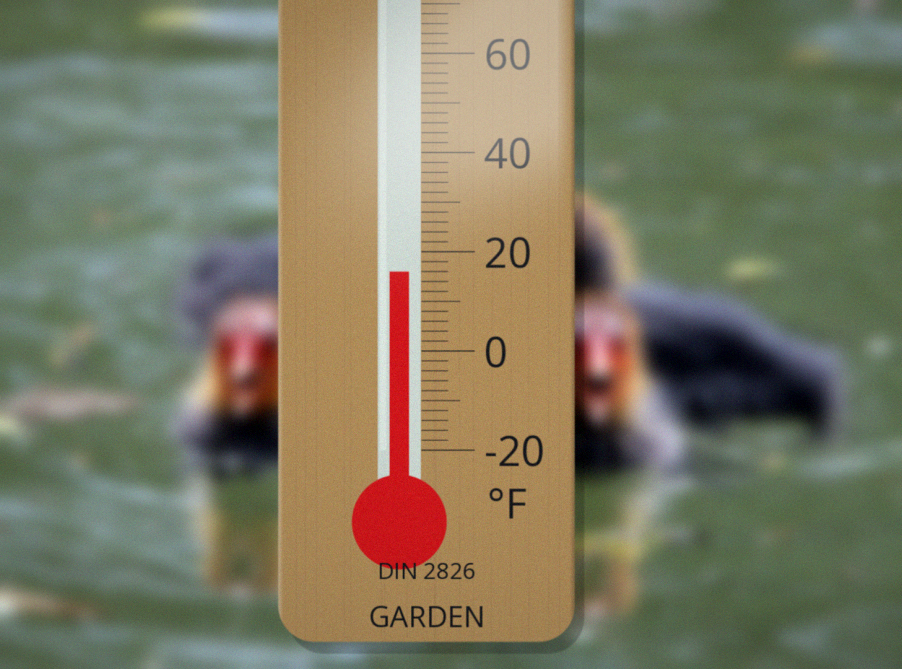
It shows 16 °F
